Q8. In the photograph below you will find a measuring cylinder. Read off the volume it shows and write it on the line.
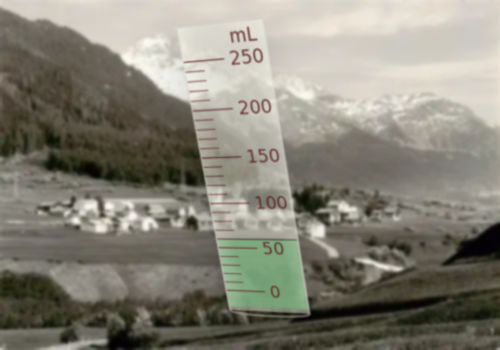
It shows 60 mL
